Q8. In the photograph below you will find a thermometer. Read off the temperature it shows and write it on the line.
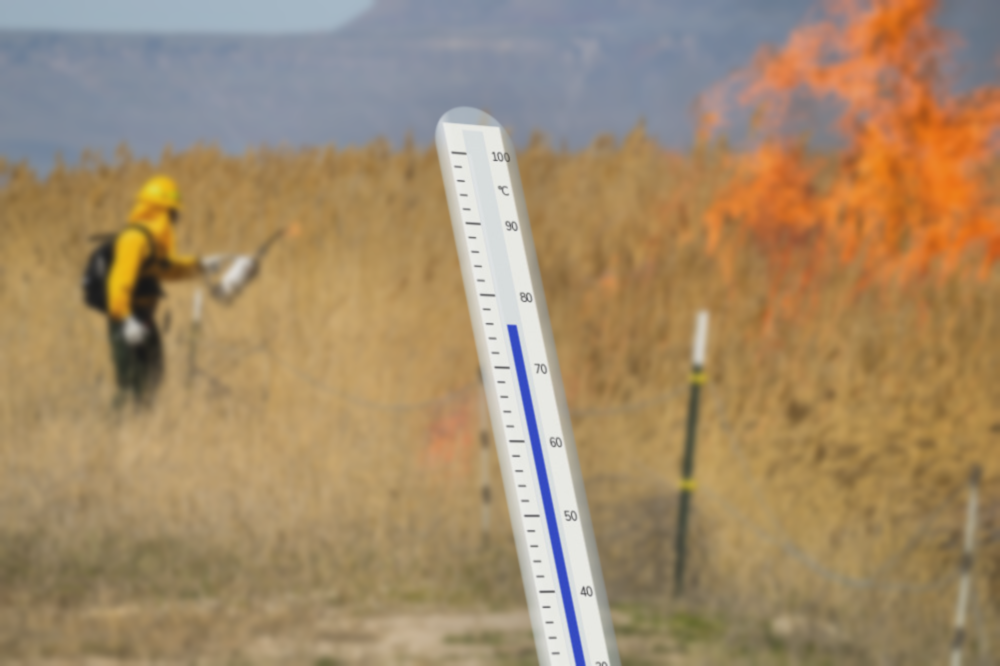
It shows 76 °C
